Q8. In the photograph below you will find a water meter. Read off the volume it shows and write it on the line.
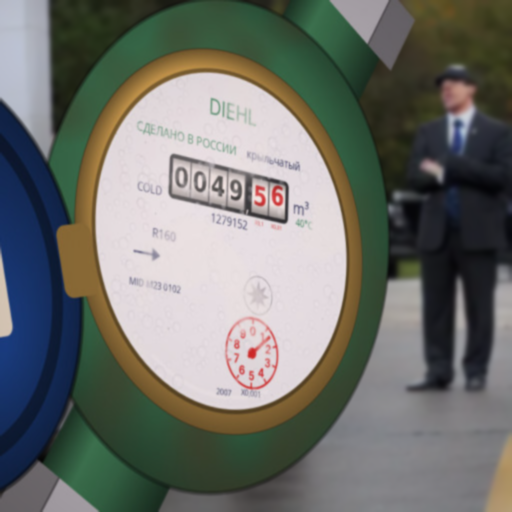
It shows 49.561 m³
